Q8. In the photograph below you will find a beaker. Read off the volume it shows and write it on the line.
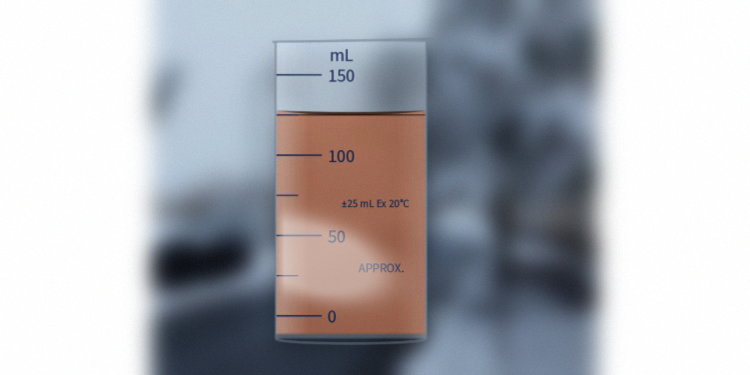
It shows 125 mL
